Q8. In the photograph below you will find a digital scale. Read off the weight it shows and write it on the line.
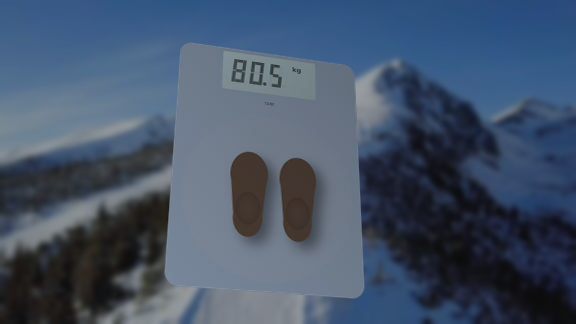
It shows 80.5 kg
